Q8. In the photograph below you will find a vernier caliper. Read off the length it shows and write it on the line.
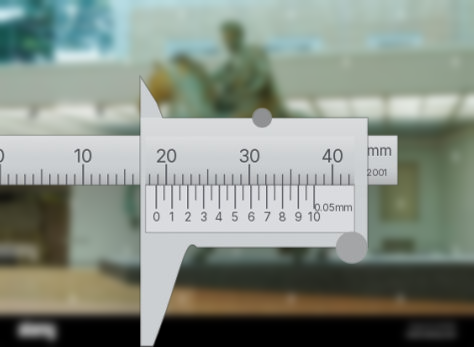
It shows 18.8 mm
